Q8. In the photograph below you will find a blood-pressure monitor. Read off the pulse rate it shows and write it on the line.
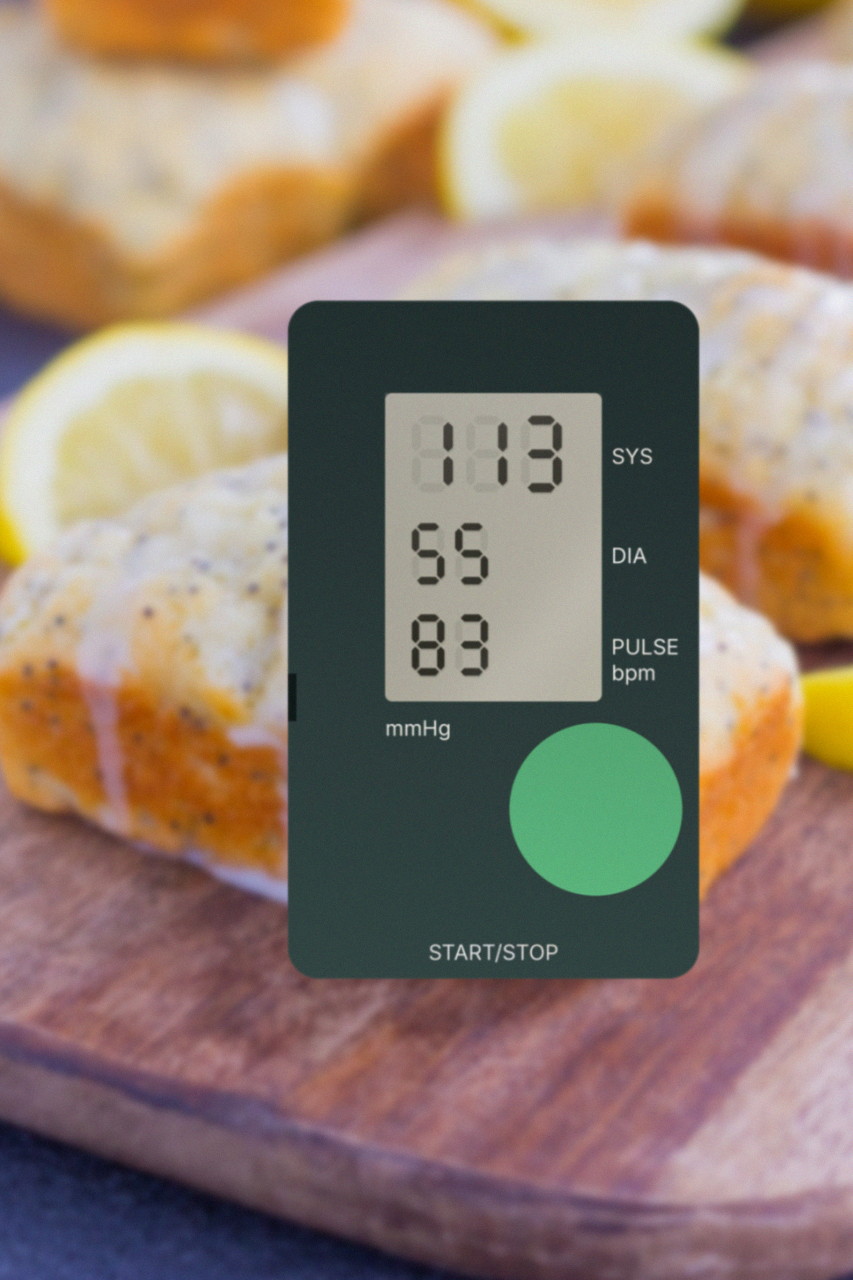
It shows 83 bpm
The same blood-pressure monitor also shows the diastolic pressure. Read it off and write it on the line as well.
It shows 55 mmHg
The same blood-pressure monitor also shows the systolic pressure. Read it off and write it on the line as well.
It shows 113 mmHg
